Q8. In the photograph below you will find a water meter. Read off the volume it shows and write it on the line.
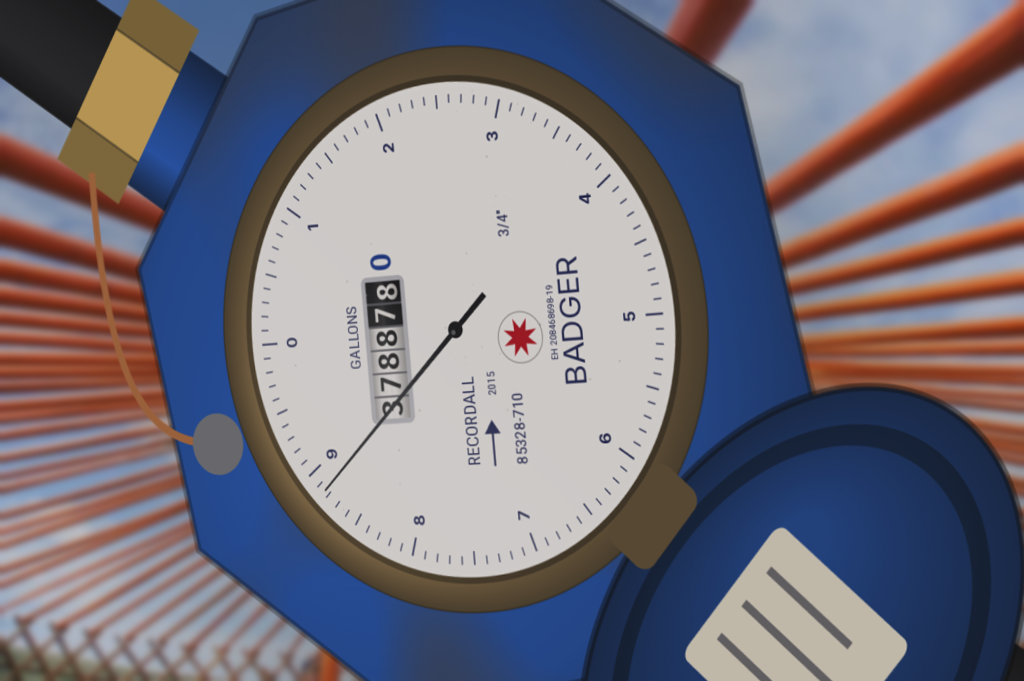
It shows 3788778.8 gal
